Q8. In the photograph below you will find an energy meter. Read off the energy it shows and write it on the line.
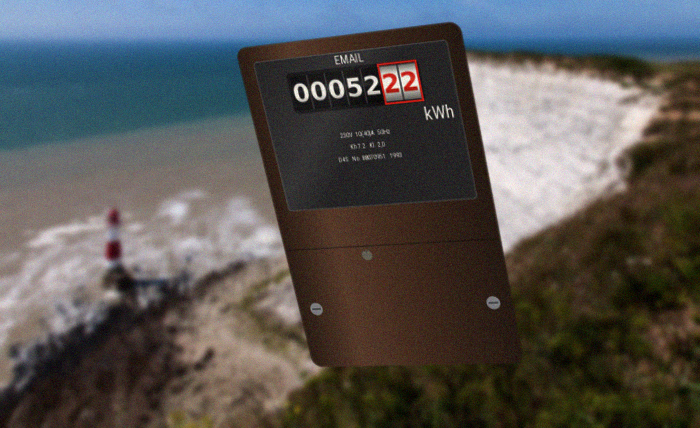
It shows 52.22 kWh
